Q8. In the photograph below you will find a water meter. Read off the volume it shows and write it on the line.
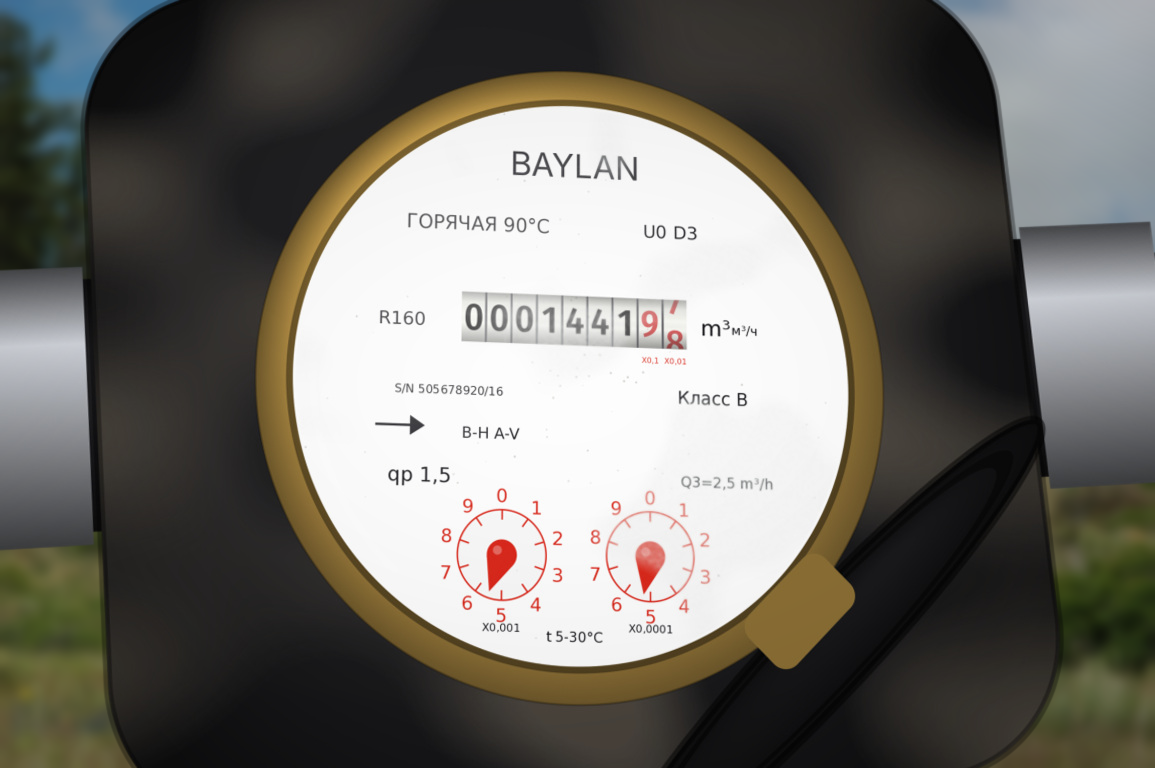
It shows 1441.9755 m³
